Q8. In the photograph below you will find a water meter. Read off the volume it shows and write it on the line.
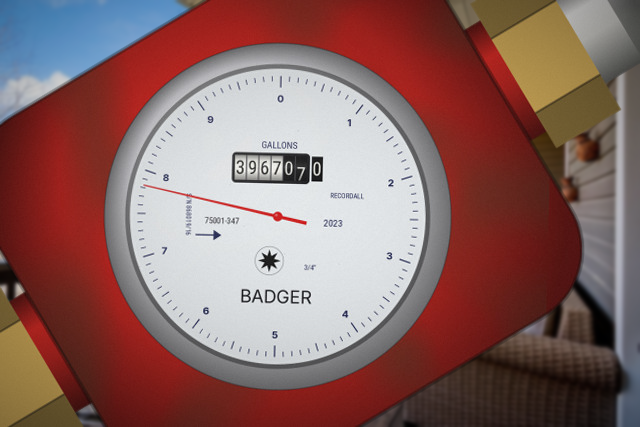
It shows 3967067.8 gal
